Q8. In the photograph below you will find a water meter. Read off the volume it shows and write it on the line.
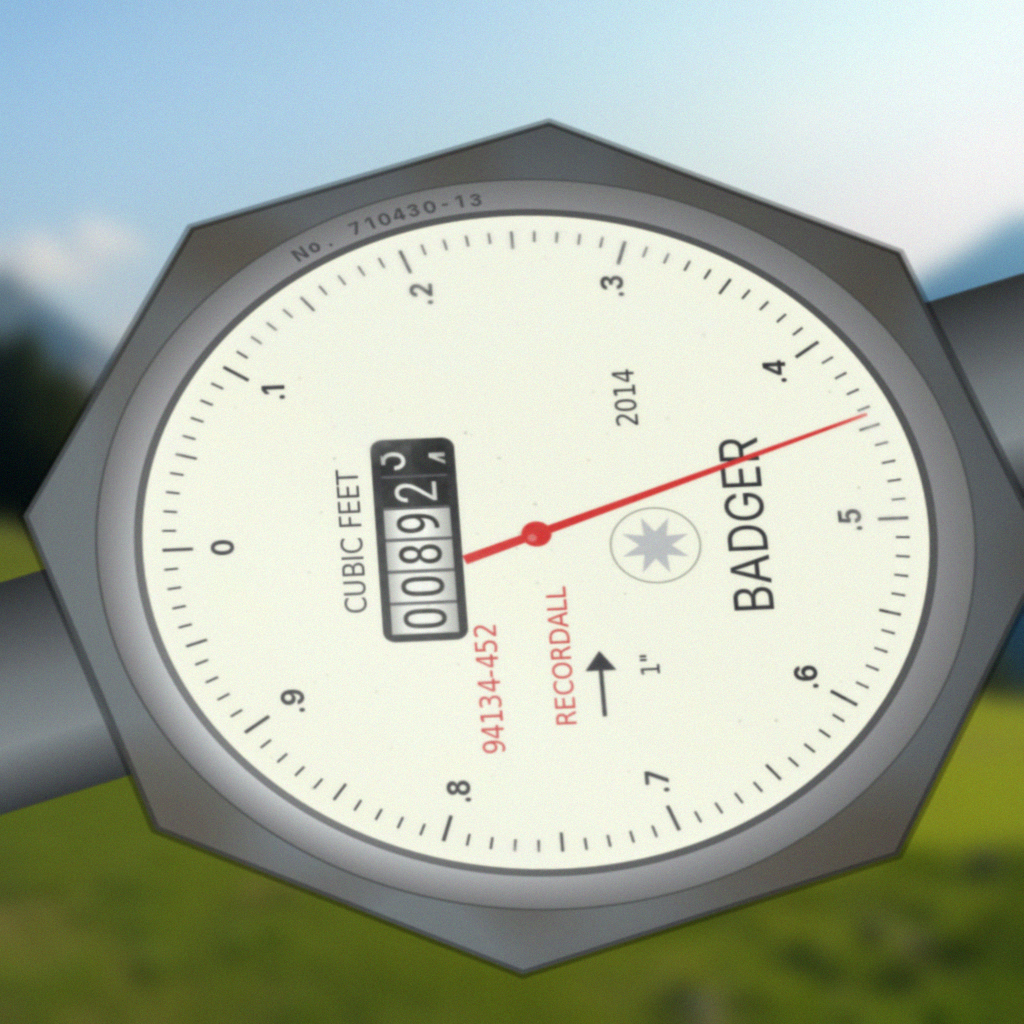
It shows 8923.44 ft³
